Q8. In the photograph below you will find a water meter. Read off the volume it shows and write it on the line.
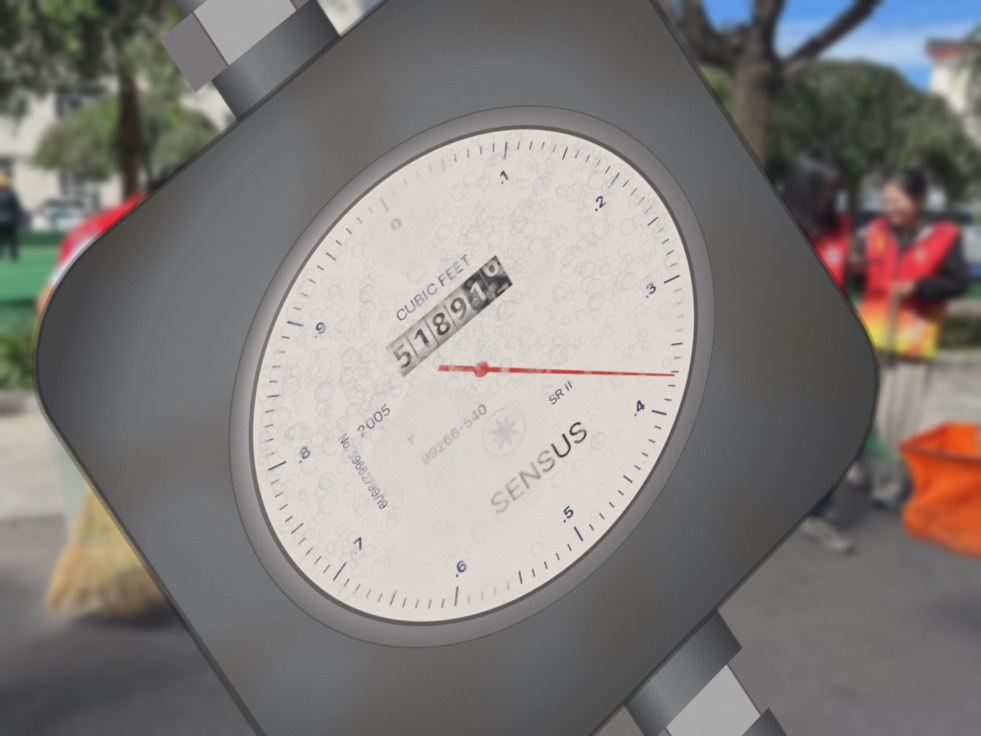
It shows 518916.37 ft³
